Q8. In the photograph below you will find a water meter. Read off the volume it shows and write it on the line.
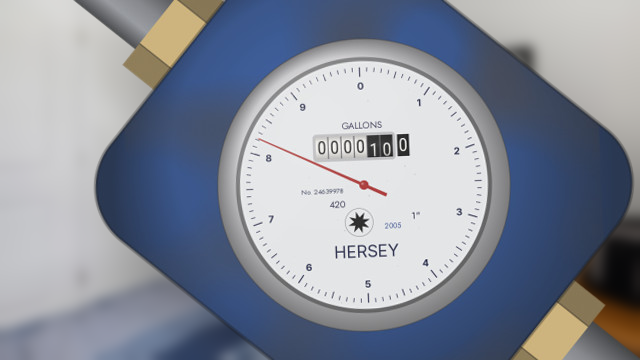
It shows 98.2 gal
